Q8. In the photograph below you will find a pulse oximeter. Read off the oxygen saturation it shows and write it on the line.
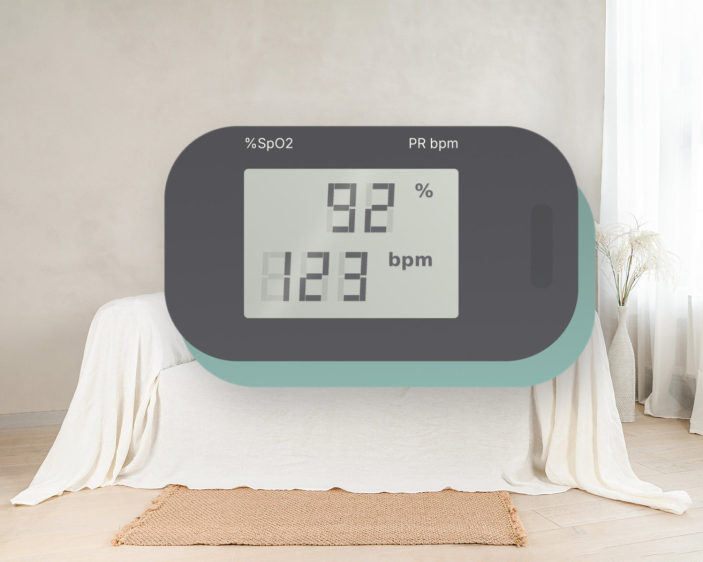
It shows 92 %
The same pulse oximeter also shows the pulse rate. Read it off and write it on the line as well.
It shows 123 bpm
